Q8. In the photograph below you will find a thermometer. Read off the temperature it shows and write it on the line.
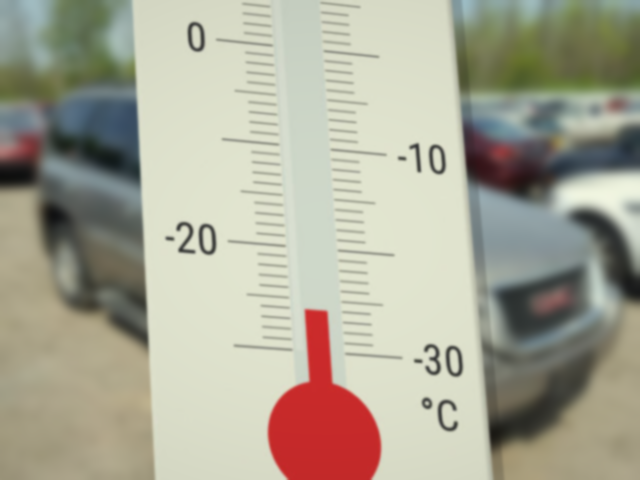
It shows -26 °C
